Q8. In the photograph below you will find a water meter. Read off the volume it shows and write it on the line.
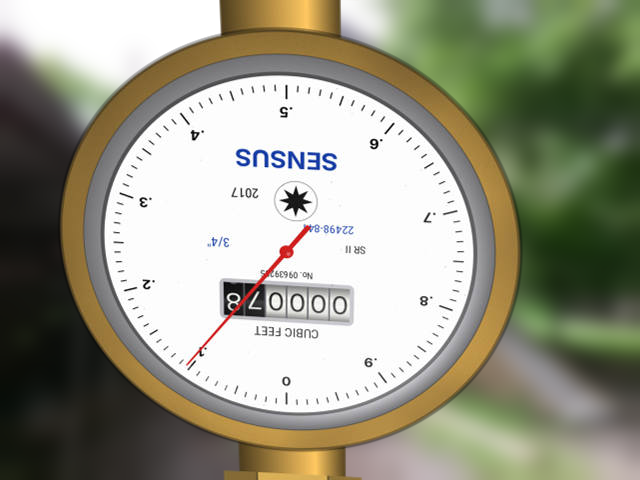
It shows 78.10 ft³
